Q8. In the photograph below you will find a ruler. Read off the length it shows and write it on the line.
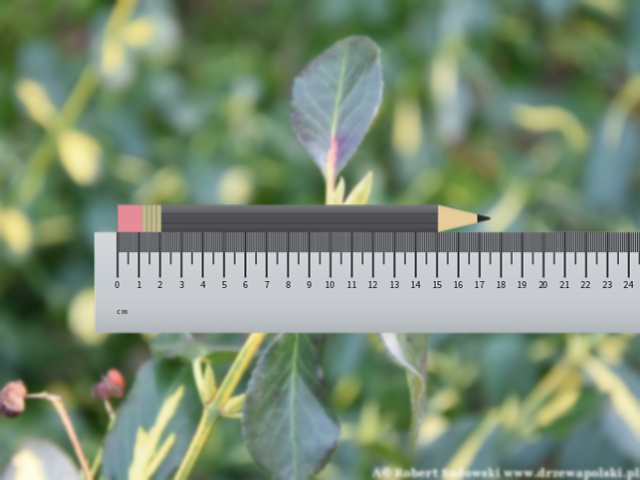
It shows 17.5 cm
